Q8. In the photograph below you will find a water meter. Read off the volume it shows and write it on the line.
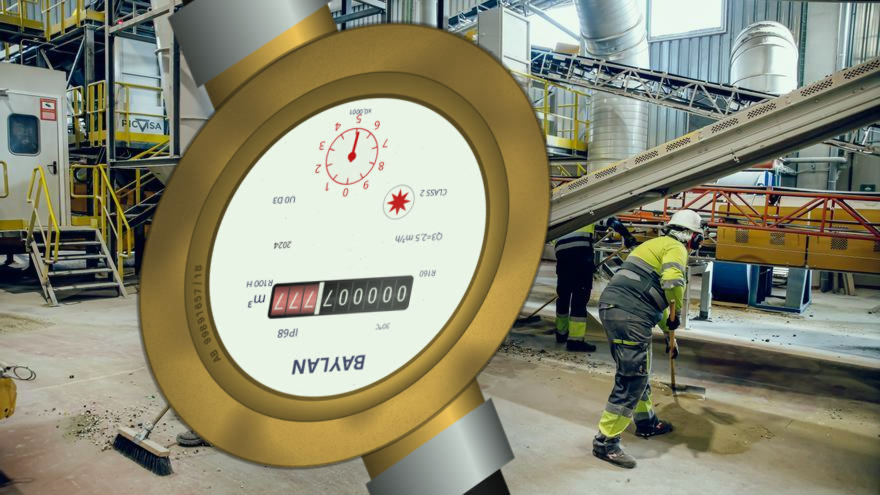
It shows 7.7775 m³
